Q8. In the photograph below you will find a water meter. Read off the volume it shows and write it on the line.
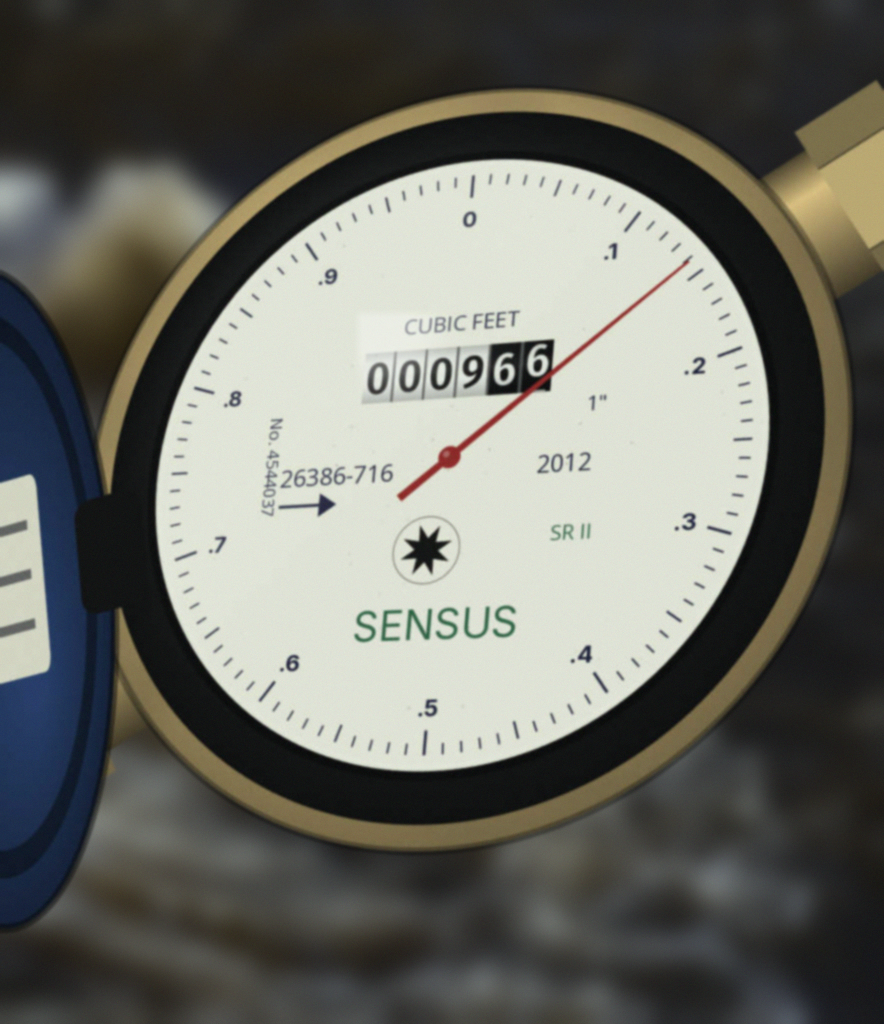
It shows 966.14 ft³
